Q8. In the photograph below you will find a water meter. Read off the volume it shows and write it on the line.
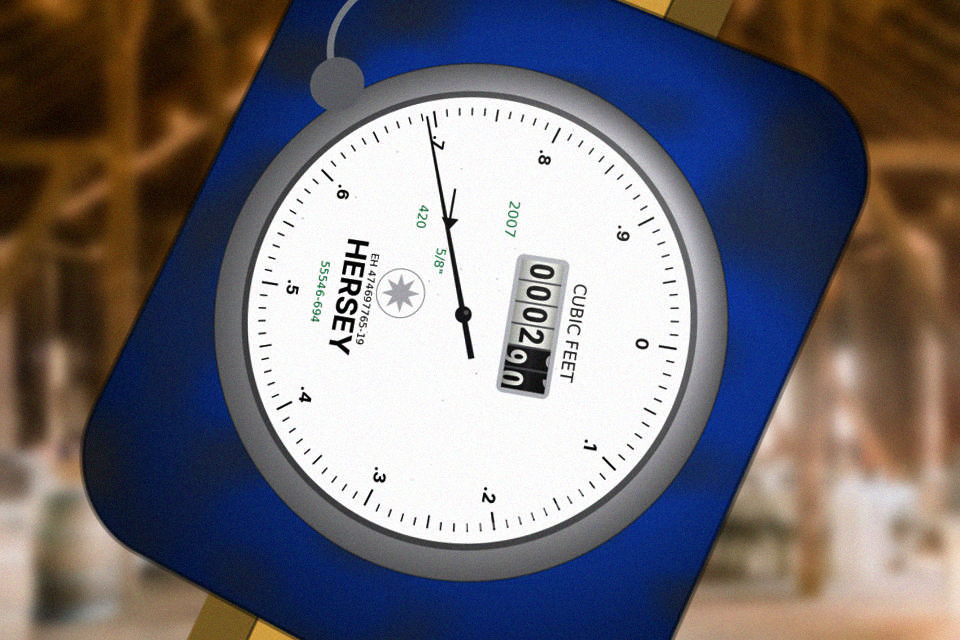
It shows 289.69 ft³
